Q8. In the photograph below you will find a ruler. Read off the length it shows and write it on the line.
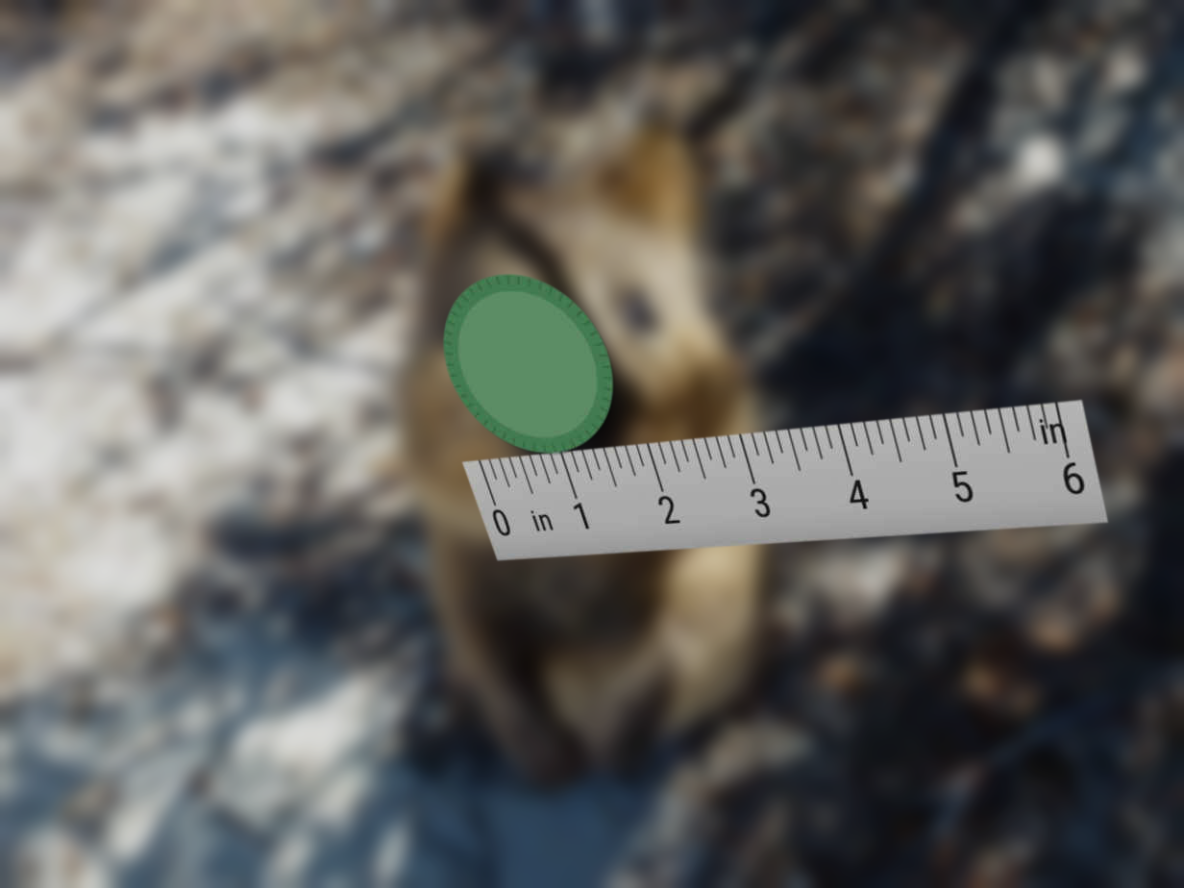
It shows 1.875 in
